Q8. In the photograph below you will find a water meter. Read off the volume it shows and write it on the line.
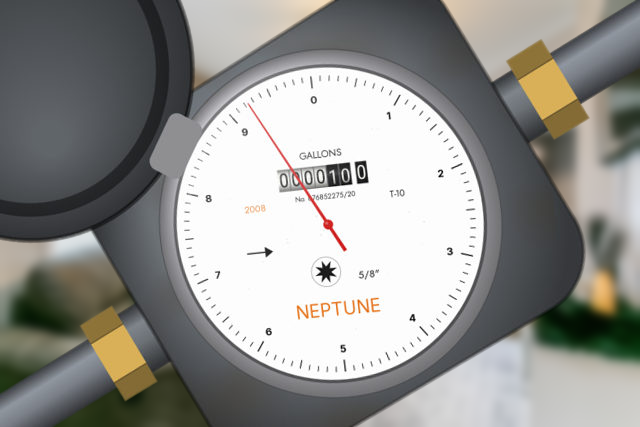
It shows 99.2 gal
